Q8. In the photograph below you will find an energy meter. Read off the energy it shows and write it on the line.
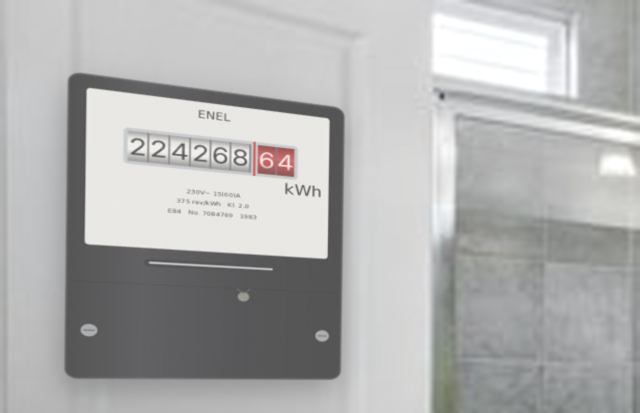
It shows 224268.64 kWh
